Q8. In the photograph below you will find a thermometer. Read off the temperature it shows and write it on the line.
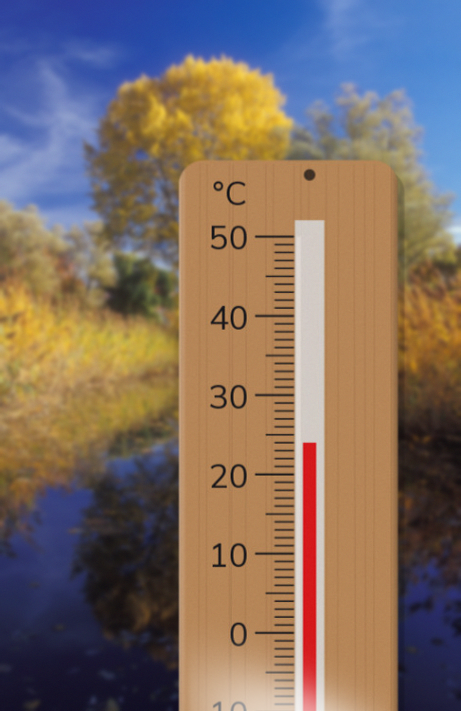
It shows 24 °C
